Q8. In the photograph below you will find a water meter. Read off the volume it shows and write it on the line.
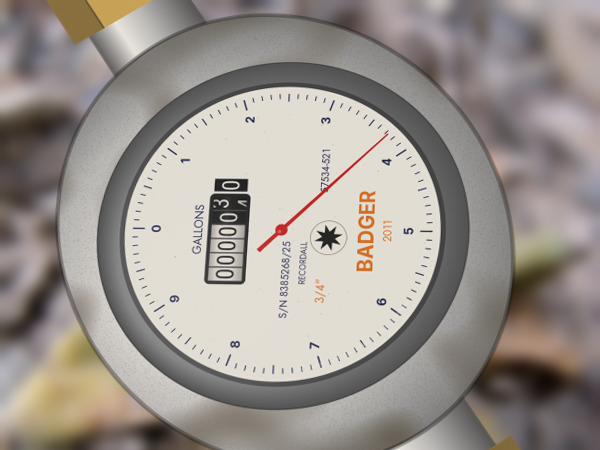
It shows 33.7 gal
